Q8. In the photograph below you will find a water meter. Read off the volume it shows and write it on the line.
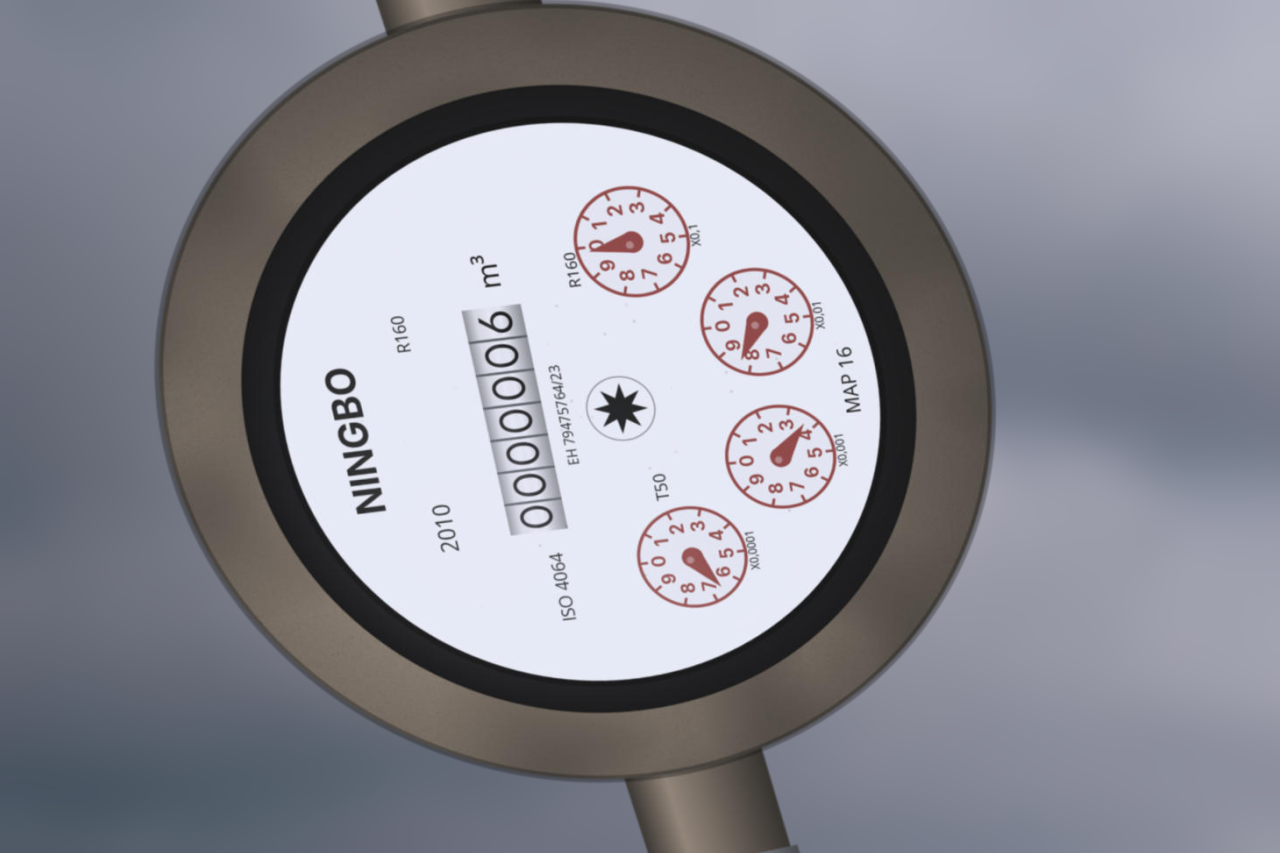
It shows 5.9836 m³
